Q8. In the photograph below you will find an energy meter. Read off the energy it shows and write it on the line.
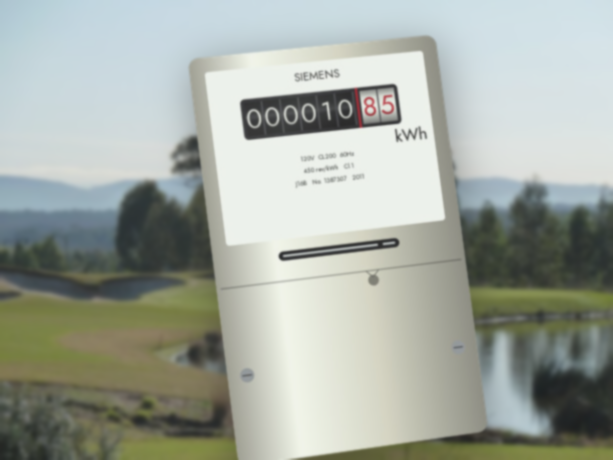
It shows 10.85 kWh
